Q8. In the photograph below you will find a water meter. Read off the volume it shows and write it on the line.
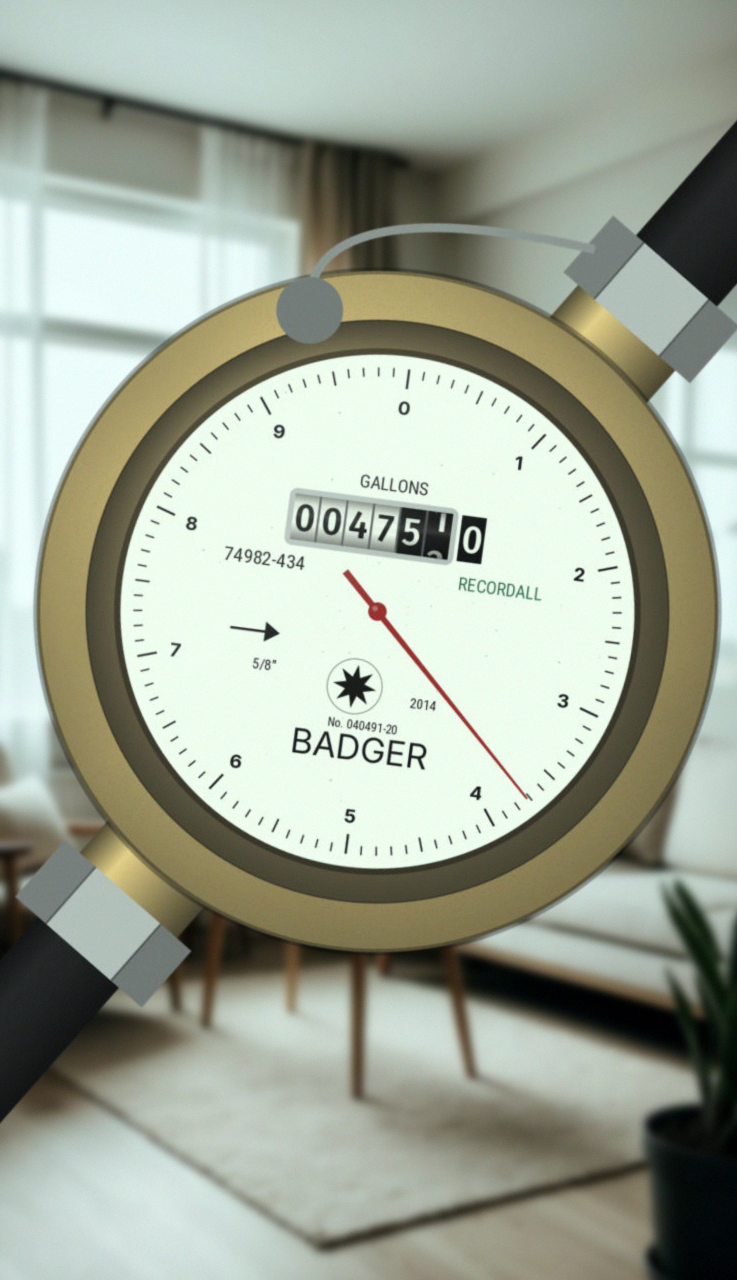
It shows 47513.7 gal
